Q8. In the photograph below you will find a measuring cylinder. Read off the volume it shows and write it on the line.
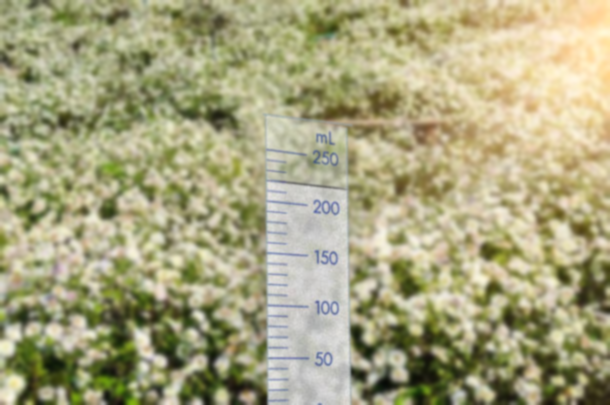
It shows 220 mL
